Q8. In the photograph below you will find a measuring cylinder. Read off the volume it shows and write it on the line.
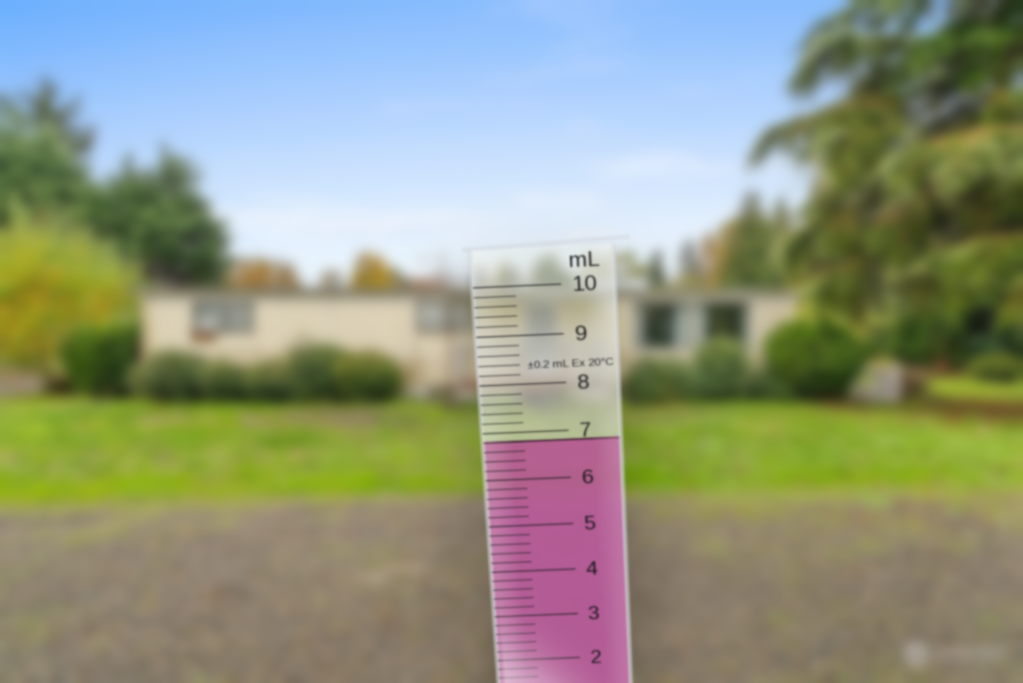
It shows 6.8 mL
